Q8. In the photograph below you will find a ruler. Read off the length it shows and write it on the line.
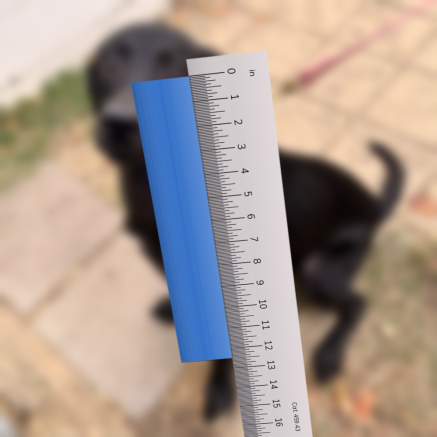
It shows 12.5 in
